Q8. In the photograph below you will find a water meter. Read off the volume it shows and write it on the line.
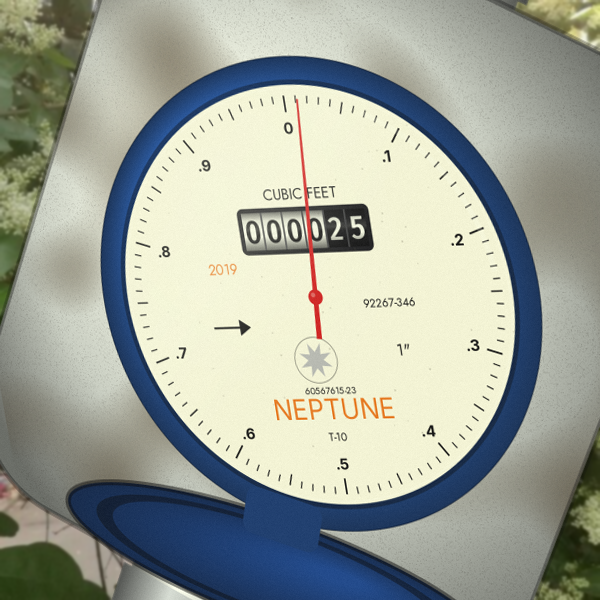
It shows 25.01 ft³
